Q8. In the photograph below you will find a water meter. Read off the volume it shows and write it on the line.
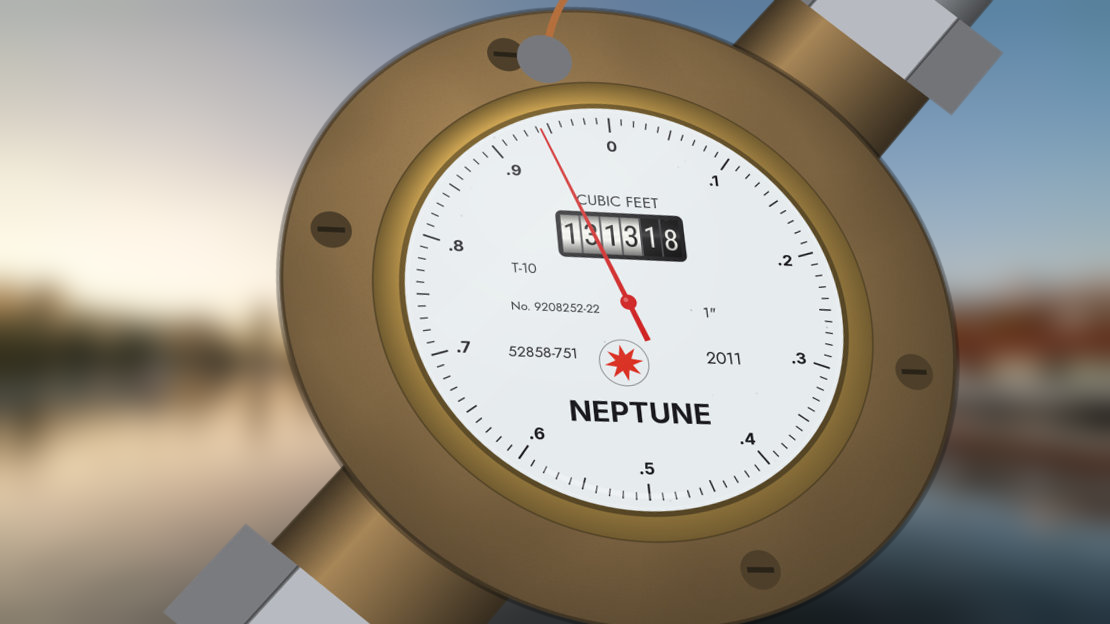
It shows 131317.94 ft³
